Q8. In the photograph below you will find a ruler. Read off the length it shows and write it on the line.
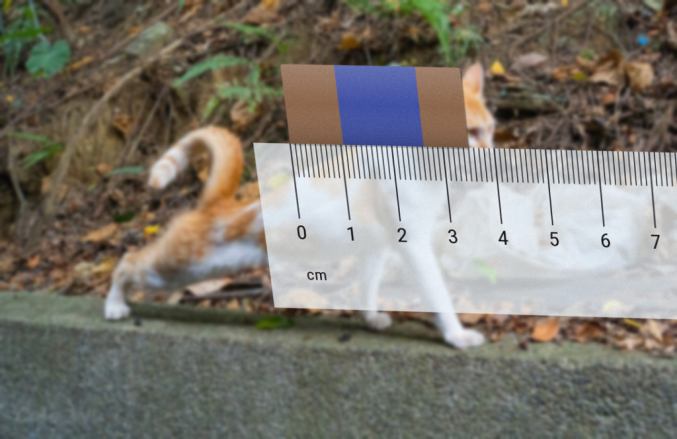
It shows 3.5 cm
